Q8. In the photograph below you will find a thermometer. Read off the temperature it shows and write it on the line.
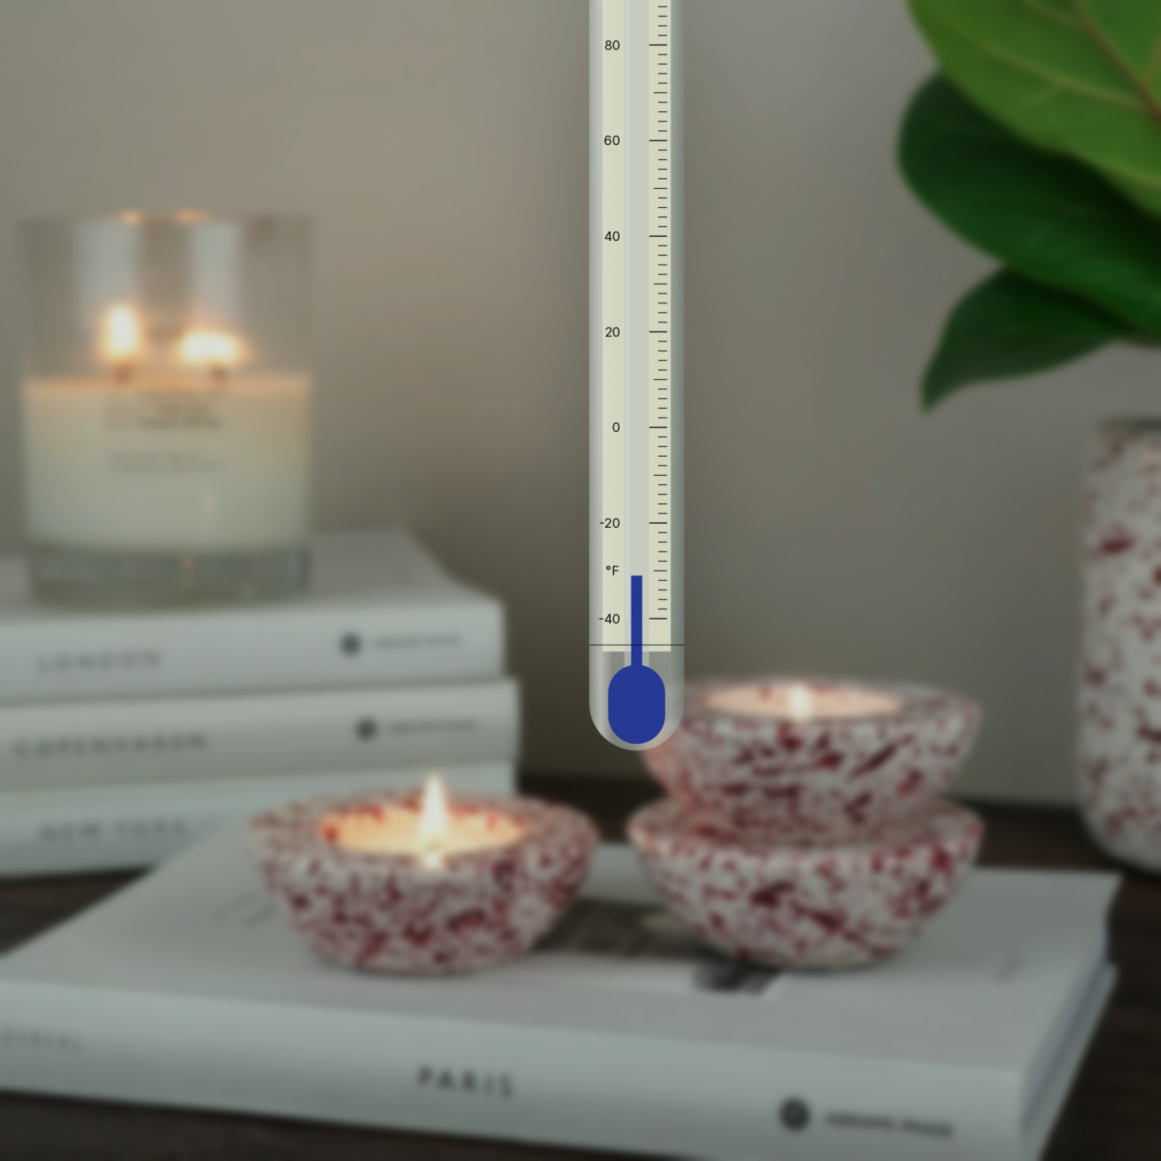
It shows -31 °F
